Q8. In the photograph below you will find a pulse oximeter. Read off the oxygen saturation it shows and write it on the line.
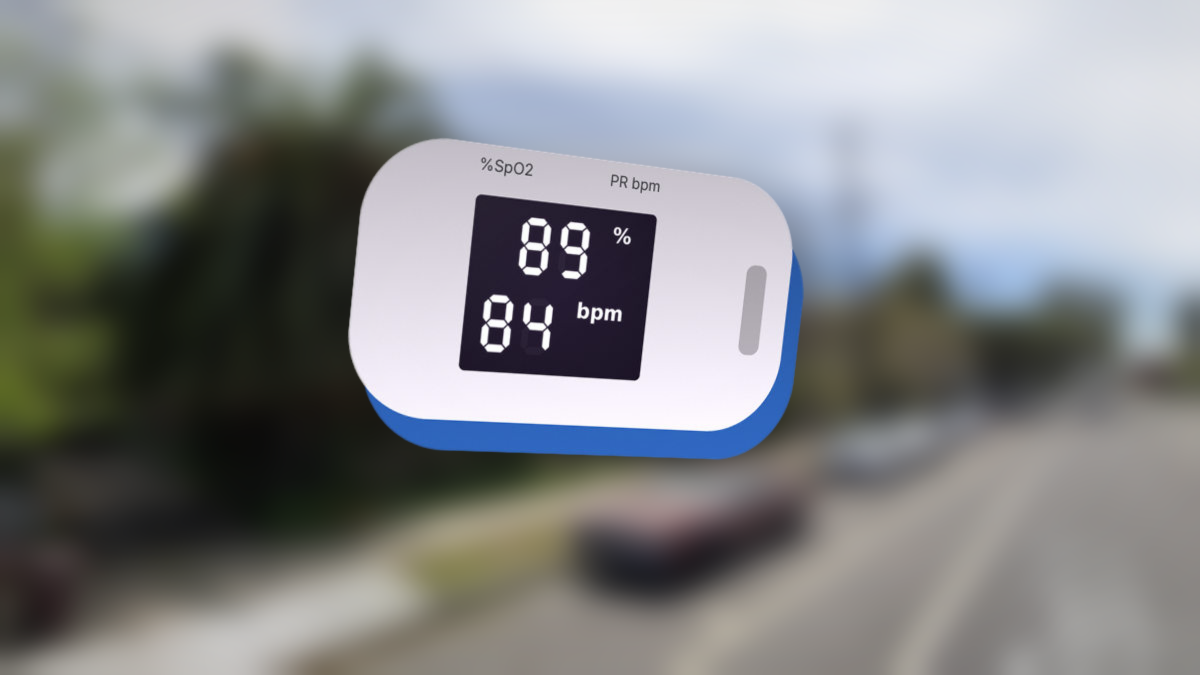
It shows 89 %
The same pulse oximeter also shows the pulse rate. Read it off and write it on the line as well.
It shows 84 bpm
